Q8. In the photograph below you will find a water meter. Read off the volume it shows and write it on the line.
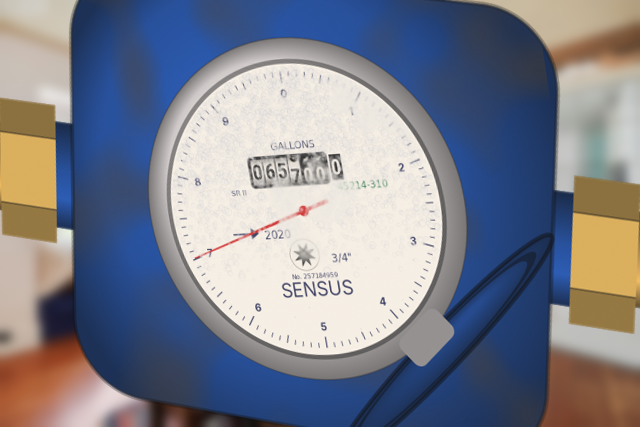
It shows 656997.0 gal
